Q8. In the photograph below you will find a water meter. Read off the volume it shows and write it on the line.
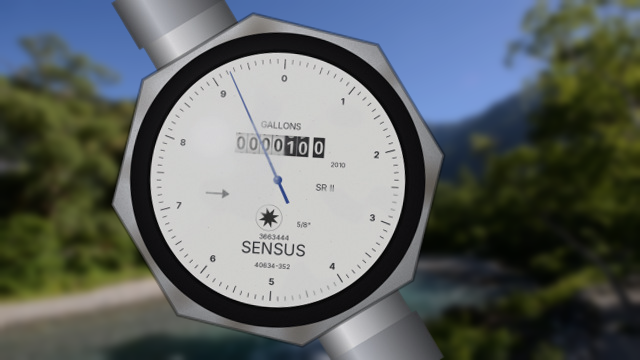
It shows 99.2 gal
